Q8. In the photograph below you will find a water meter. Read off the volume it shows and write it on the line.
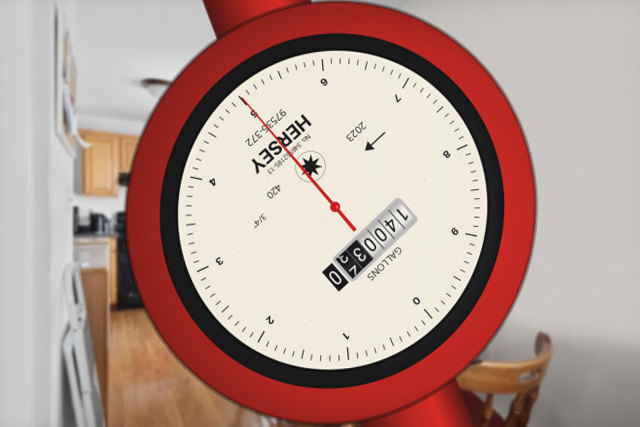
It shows 1400325.0 gal
